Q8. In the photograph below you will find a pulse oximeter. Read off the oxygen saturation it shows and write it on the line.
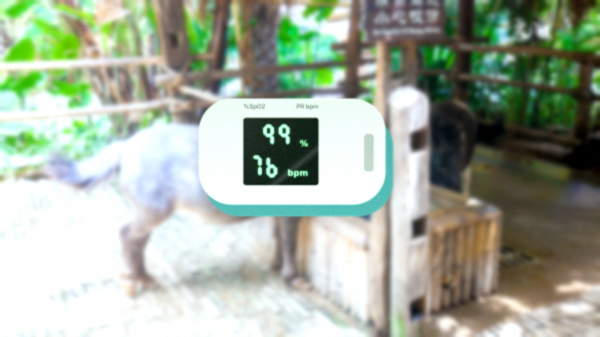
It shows 99 %
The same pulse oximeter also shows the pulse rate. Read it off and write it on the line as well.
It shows 76 bpm
